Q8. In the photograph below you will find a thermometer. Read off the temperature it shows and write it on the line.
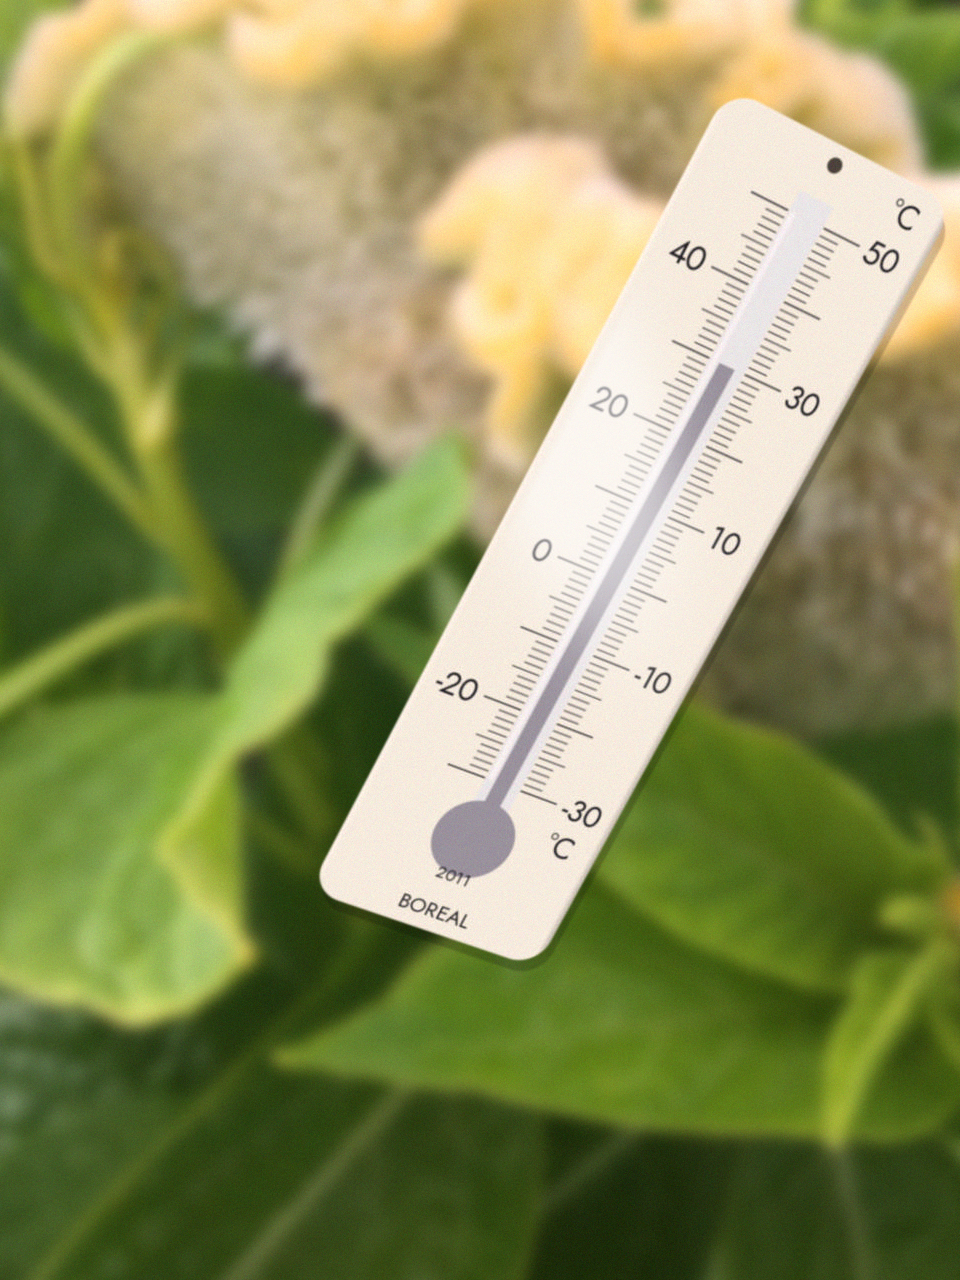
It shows 30 °C
